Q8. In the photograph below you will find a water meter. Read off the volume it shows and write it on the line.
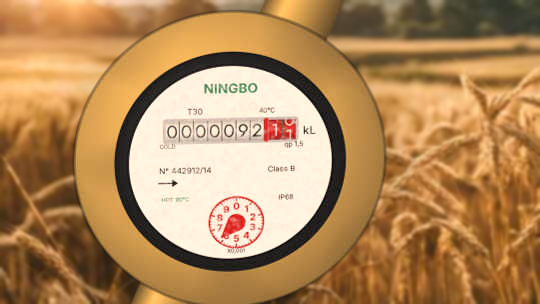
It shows 92.106 kL
